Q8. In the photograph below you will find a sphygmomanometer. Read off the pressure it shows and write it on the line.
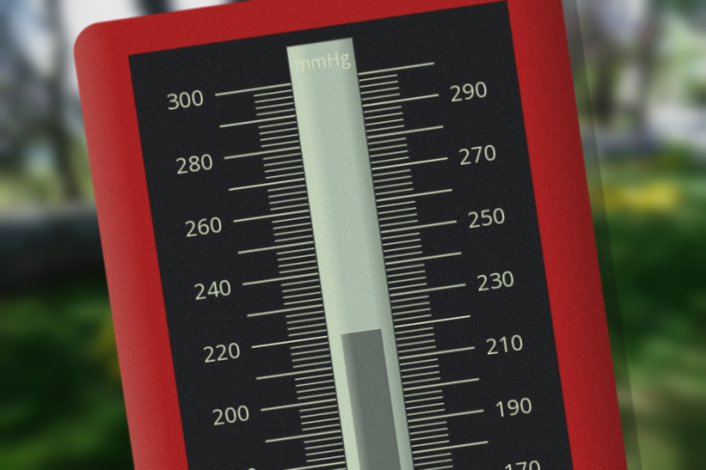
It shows 220 mmHg
